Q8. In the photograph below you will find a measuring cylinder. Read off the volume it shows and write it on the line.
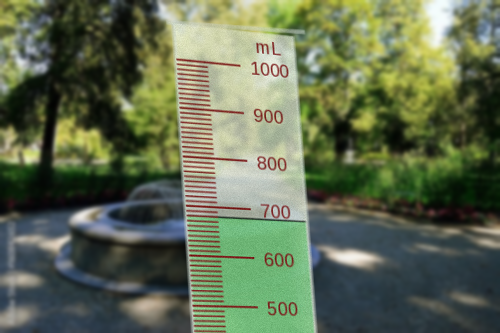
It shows 680 mL
